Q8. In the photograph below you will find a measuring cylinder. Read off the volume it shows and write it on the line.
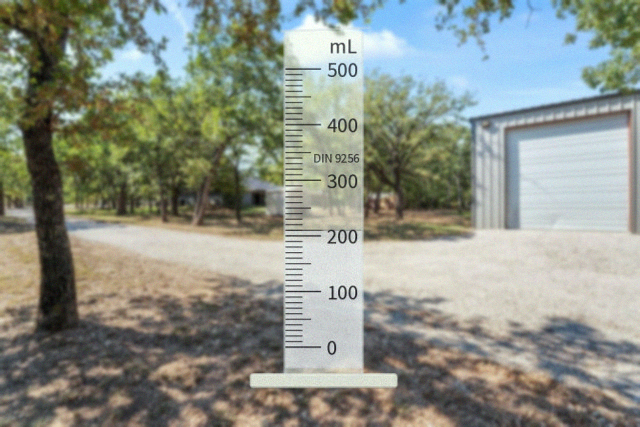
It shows 210 mL
